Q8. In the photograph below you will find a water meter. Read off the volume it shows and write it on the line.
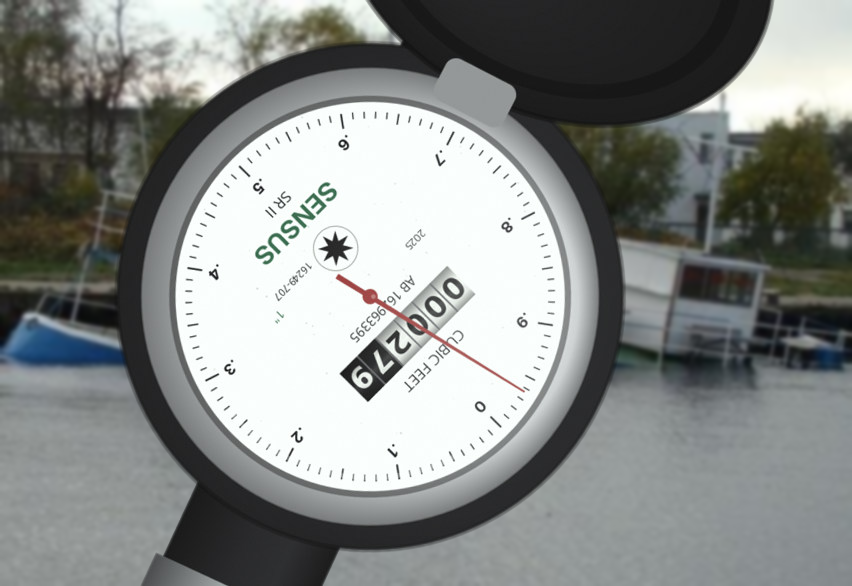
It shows 278.96 ft³
